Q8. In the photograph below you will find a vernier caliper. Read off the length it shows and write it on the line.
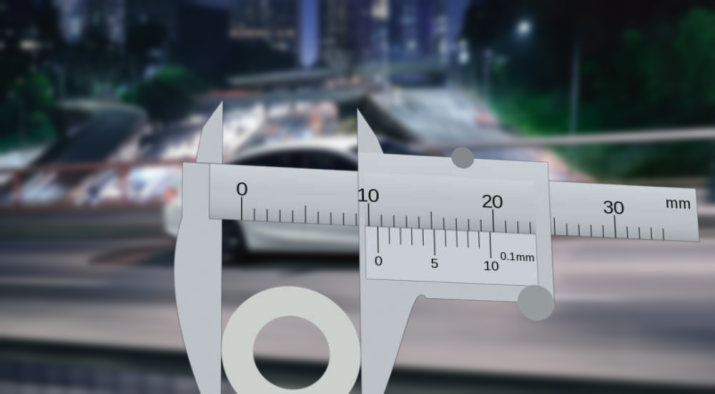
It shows 10.7 mm
